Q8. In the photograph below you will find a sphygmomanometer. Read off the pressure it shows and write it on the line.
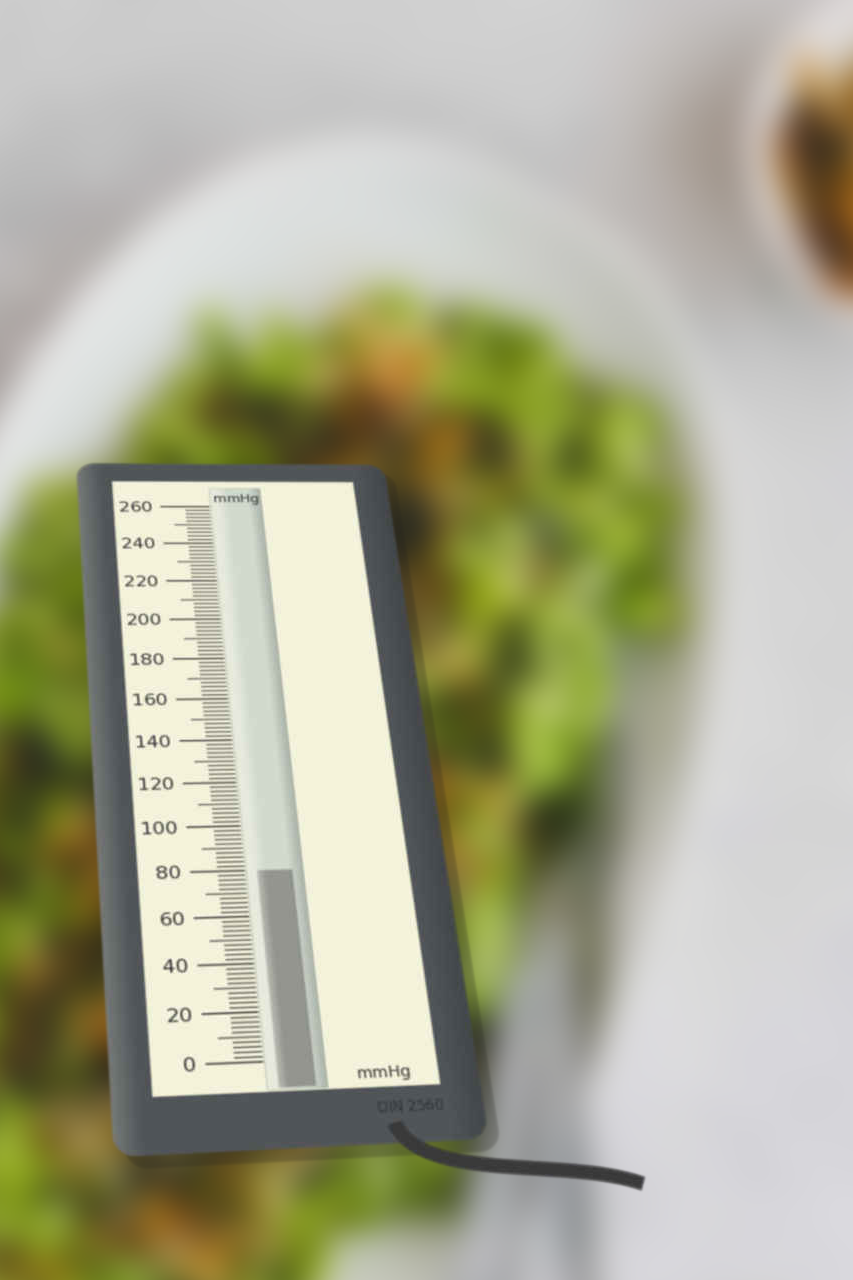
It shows 80 mmHg
